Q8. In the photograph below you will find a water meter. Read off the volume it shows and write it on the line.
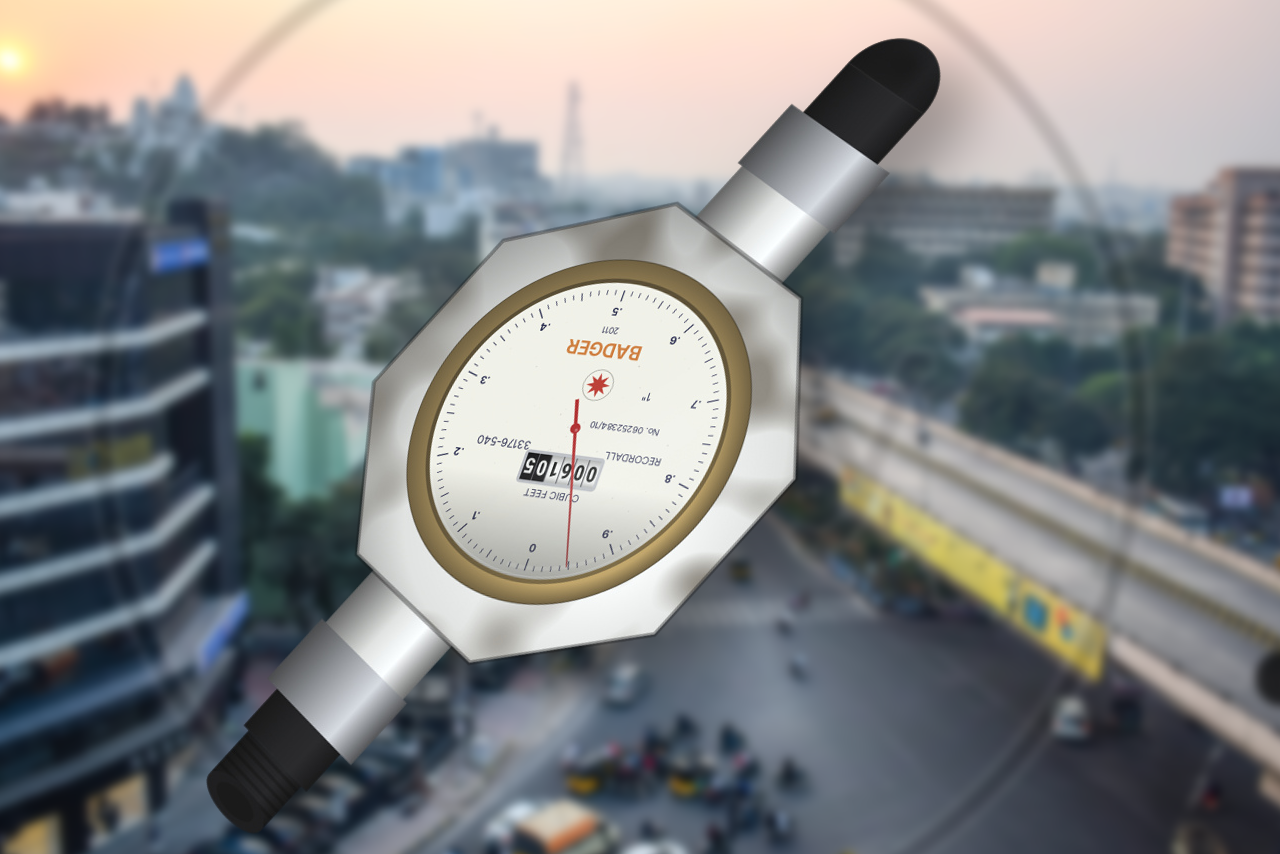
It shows 6104.95 ft³
